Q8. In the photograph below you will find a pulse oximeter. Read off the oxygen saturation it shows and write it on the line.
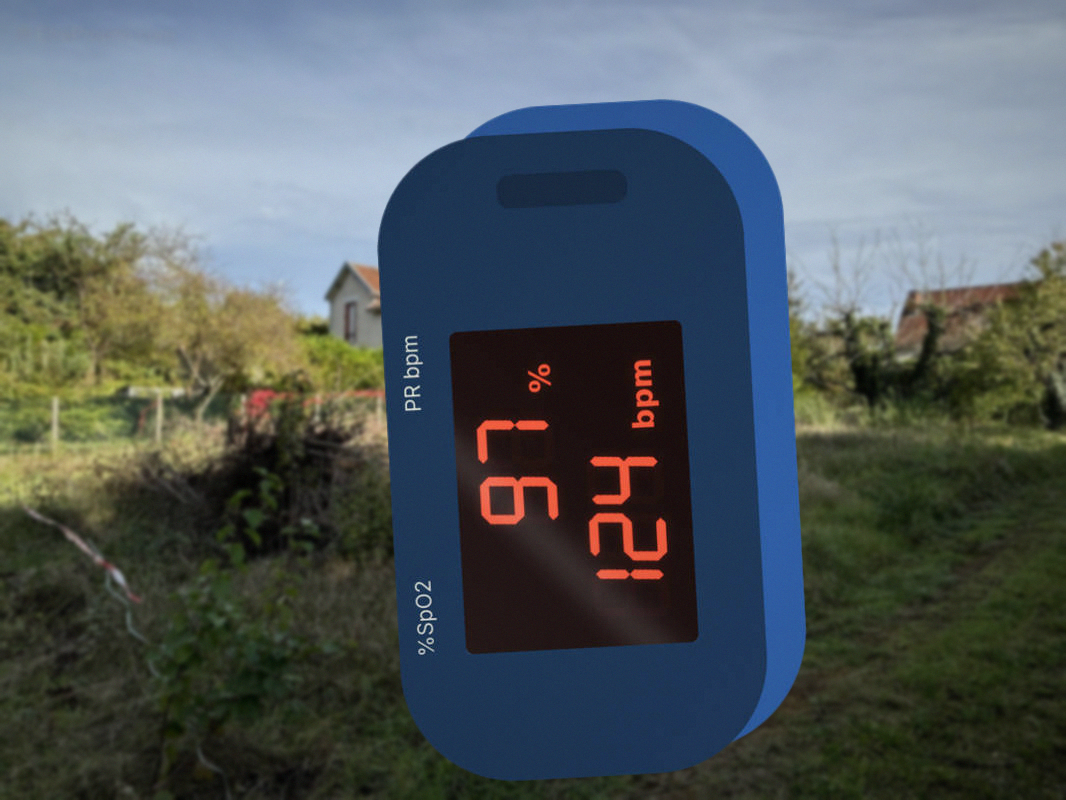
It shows 97 %
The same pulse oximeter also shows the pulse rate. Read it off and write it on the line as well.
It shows 124 bpm
